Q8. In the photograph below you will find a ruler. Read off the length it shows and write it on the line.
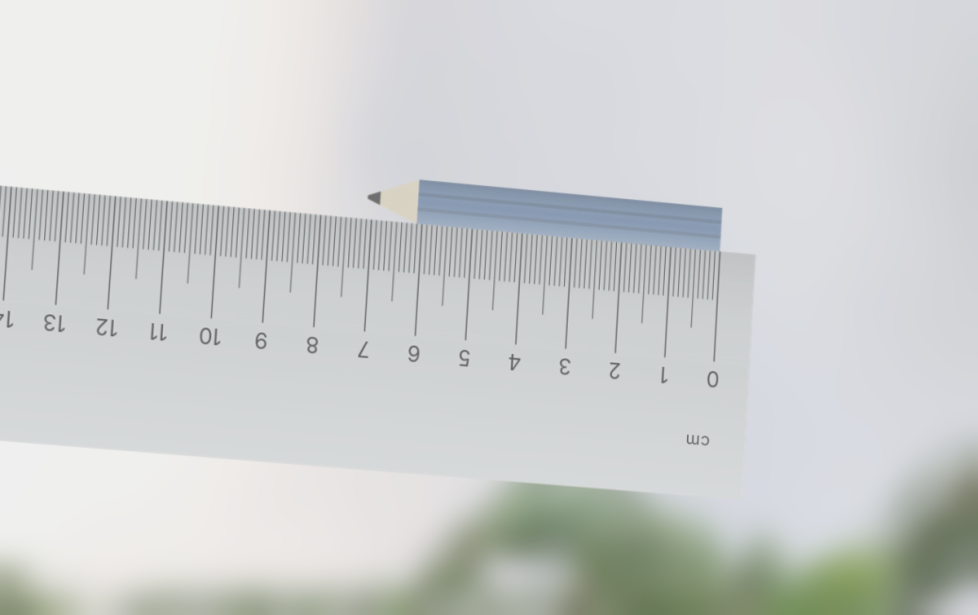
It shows 7.1 cm
